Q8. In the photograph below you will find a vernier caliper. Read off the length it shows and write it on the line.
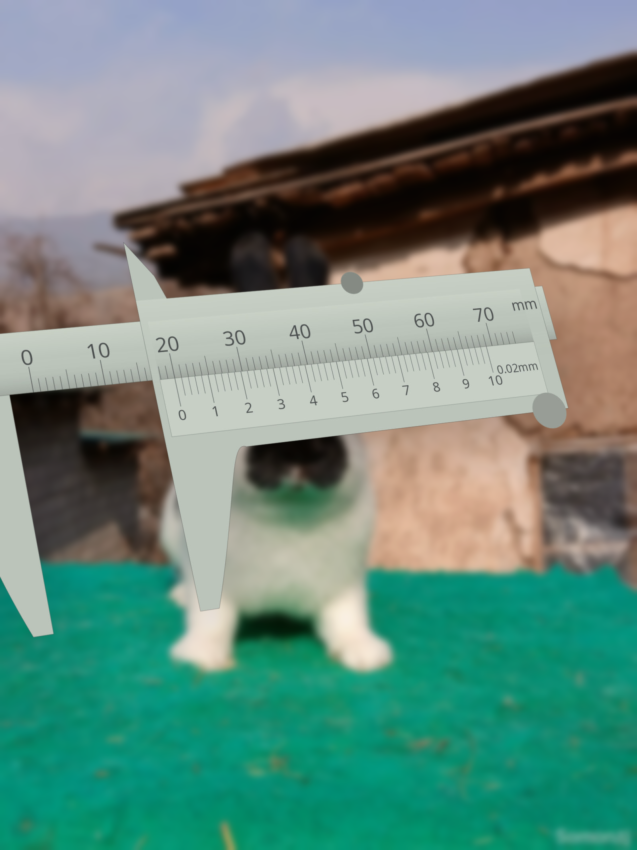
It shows 20.0 mm
